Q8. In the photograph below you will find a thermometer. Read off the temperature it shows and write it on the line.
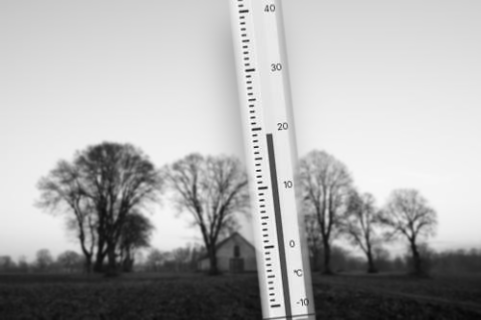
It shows 19 °C
